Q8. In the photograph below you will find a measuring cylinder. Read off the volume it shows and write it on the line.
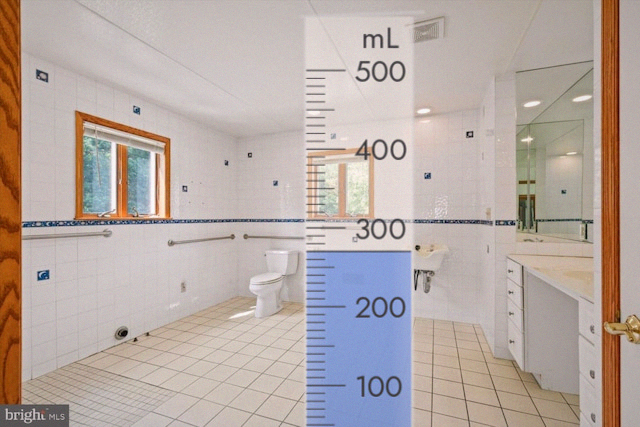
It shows 270 mL
